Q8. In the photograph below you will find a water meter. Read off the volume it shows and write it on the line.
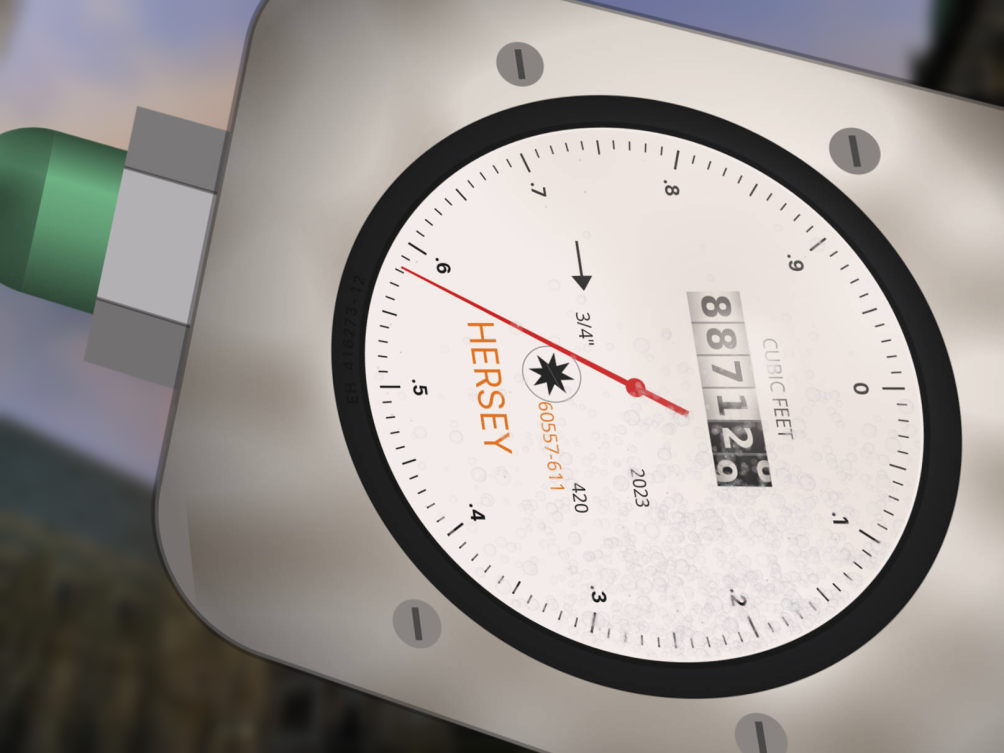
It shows 887128.58 ft³
